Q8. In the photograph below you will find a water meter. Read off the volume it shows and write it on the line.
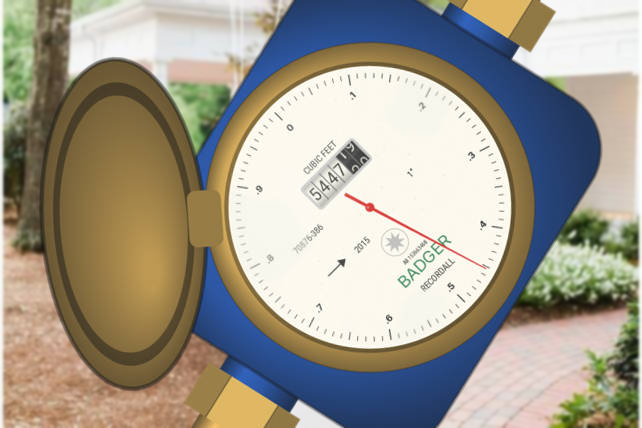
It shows 544719.45 ft³
